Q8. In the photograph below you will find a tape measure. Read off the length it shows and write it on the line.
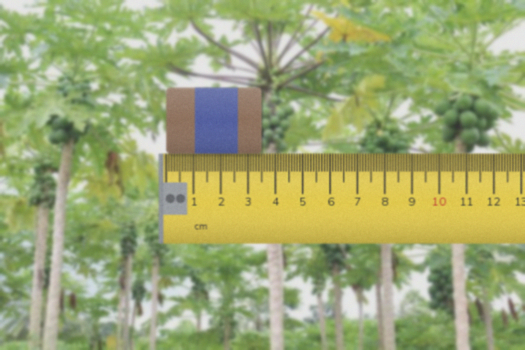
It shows 3.5 cm
